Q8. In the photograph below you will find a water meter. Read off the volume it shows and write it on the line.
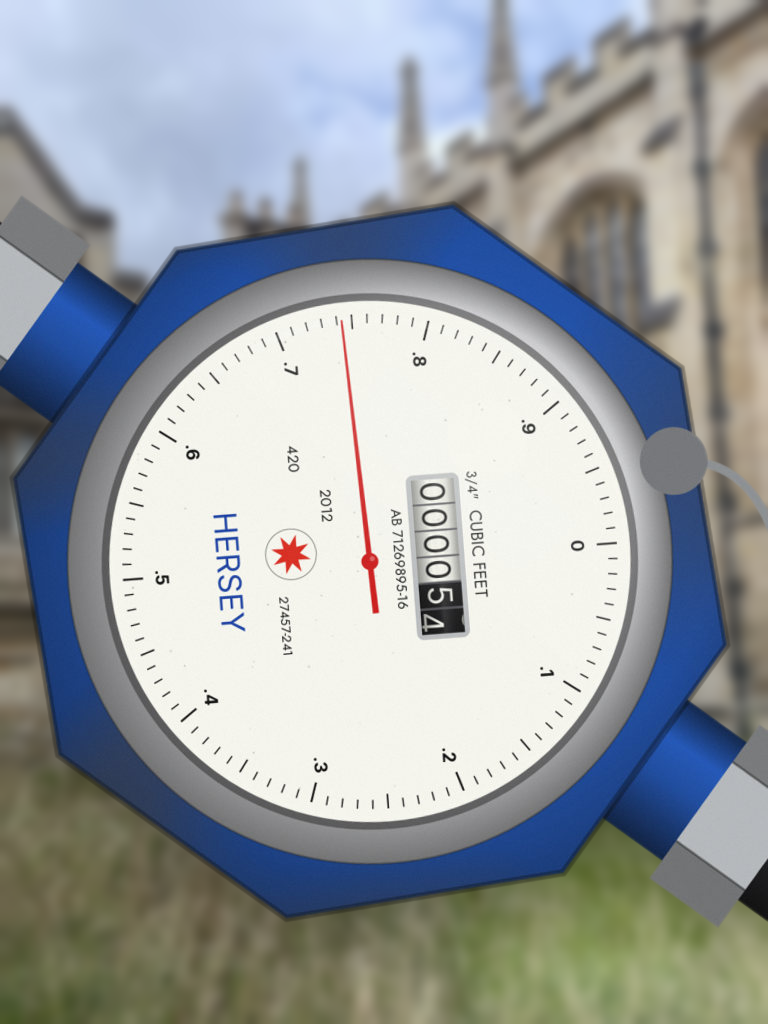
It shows 53.74 ft³
